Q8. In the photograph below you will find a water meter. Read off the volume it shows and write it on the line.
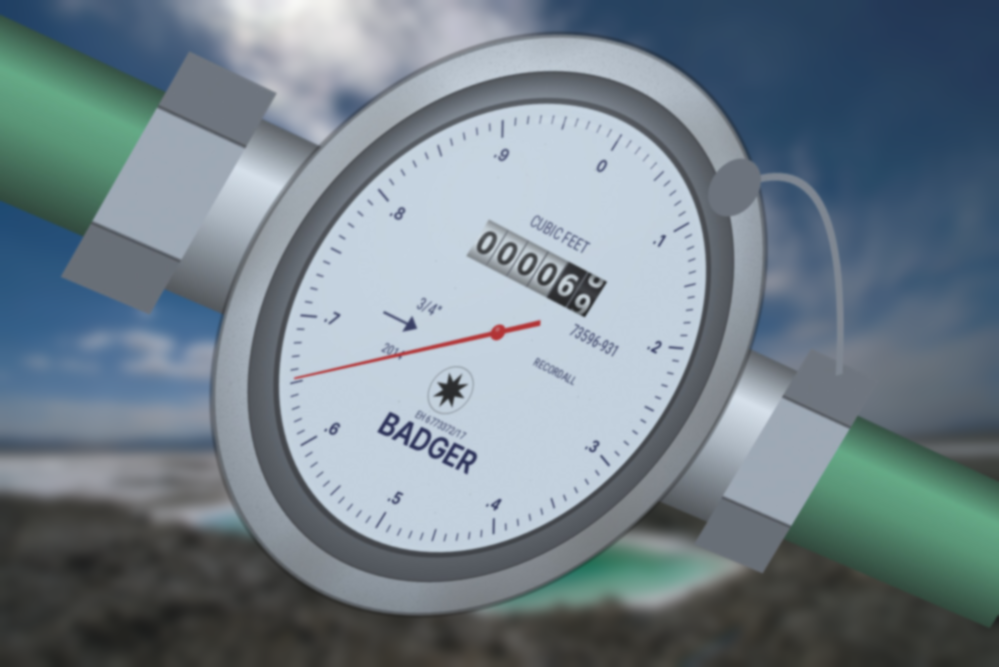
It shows 68.65 ft³
